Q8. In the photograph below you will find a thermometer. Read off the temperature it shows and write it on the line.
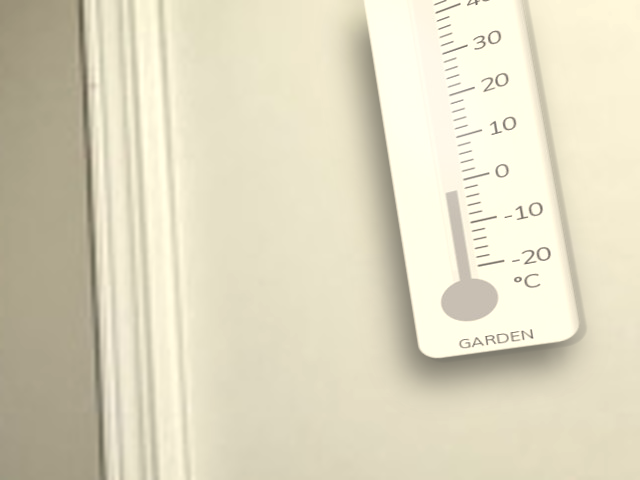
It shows -2 °C
